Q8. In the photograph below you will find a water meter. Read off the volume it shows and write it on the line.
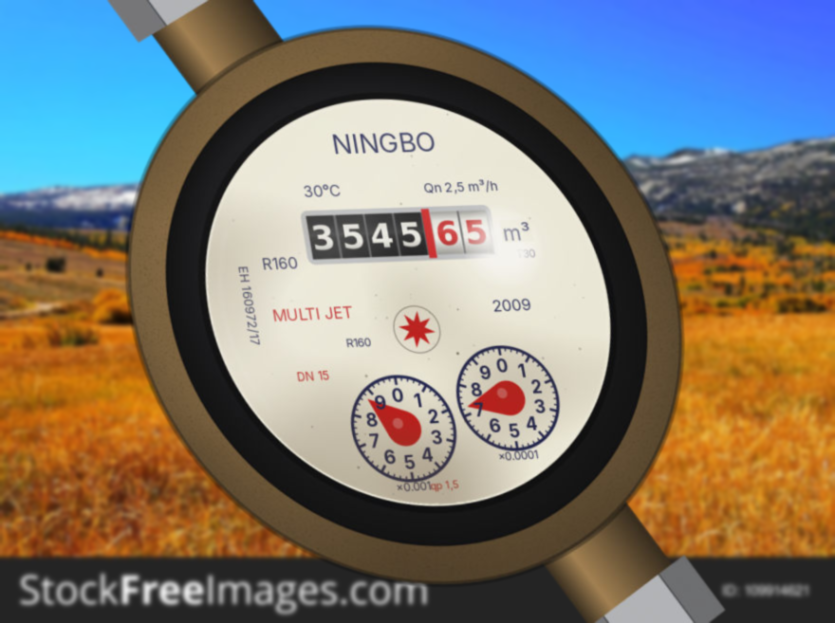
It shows 3545.6587 m³
